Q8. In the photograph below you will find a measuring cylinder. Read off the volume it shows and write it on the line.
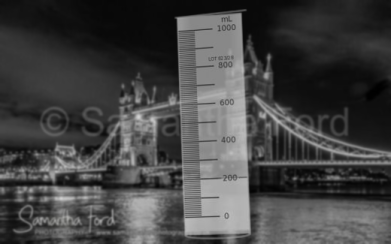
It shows 200 mL
